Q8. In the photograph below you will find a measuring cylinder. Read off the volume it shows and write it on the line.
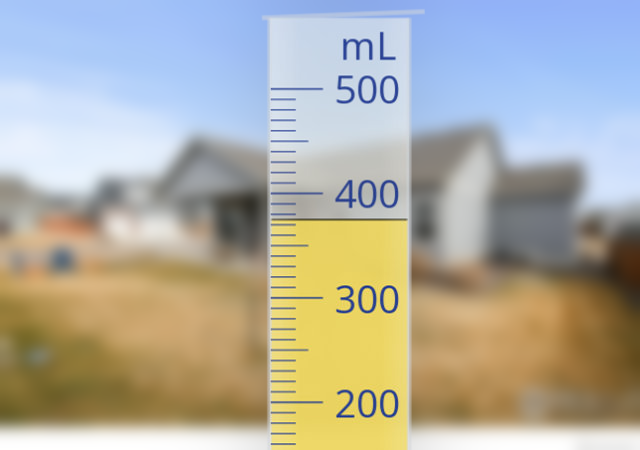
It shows 375 mL
